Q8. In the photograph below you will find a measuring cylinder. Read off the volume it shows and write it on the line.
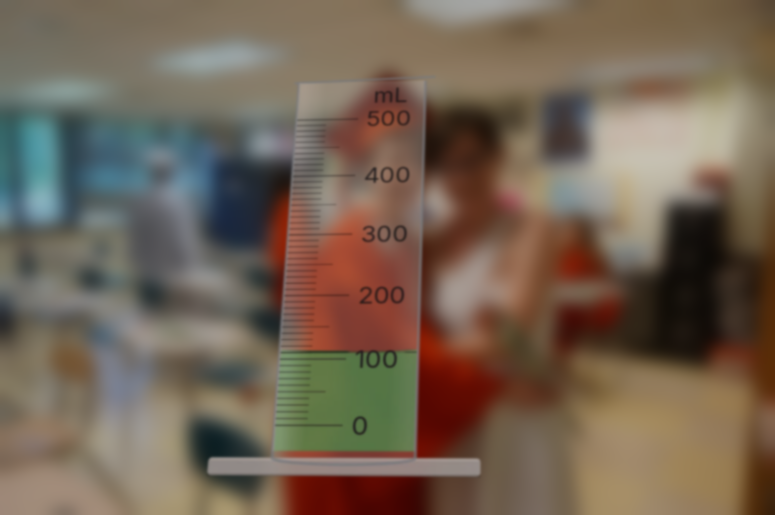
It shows 110 mL
